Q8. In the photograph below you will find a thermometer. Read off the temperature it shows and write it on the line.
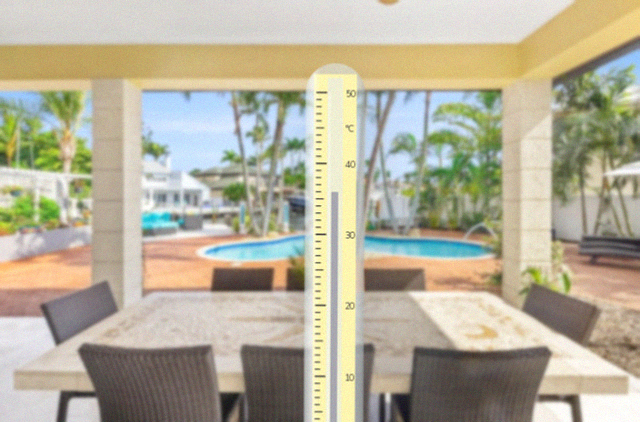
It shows 36 °C
